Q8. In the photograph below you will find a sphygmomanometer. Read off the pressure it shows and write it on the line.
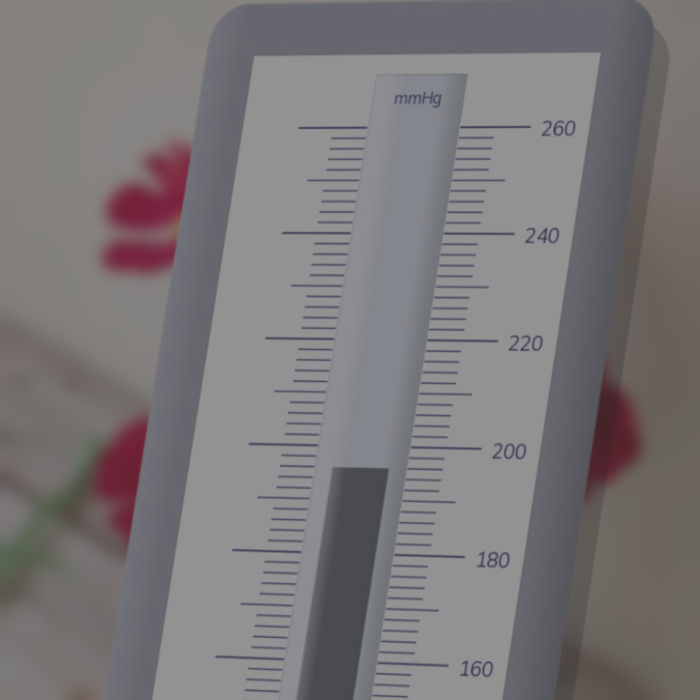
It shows 196 mmHg
